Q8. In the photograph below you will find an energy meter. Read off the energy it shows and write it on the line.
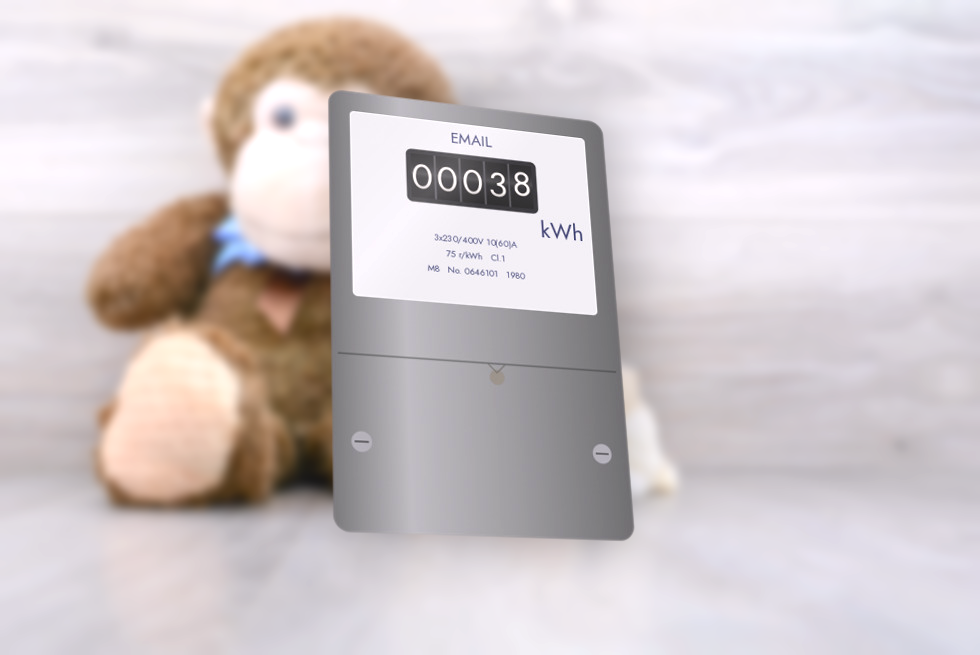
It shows 38 kWh
